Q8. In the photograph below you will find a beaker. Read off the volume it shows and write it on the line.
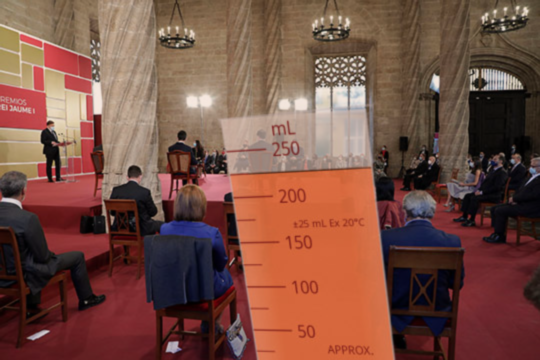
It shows 225 mL
